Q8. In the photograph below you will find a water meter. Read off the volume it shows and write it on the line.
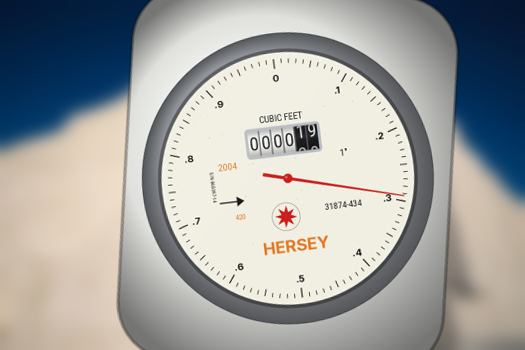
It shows 19.29 ft³
